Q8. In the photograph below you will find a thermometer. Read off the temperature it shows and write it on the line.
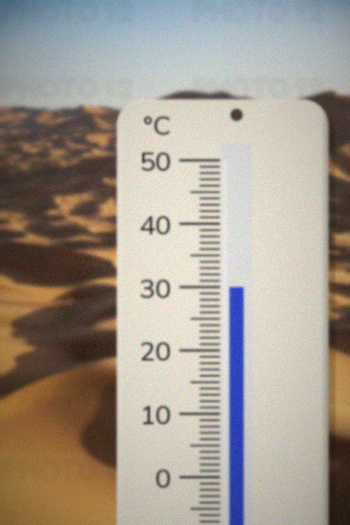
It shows 30 °C
